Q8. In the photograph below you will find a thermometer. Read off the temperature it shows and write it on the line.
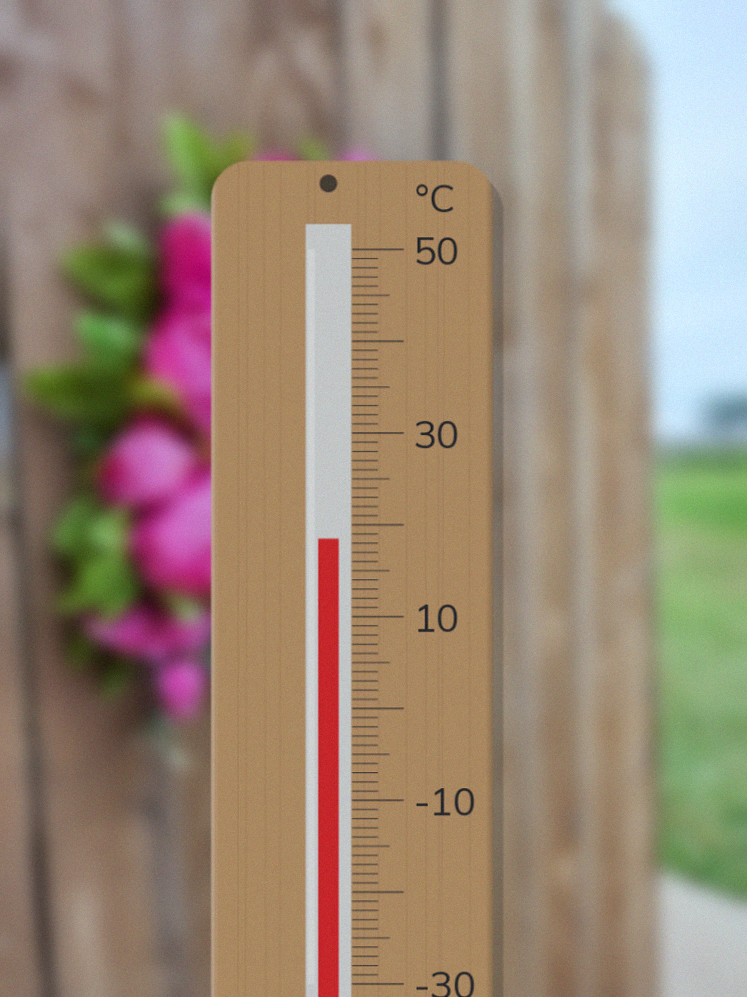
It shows 18.5 °C
